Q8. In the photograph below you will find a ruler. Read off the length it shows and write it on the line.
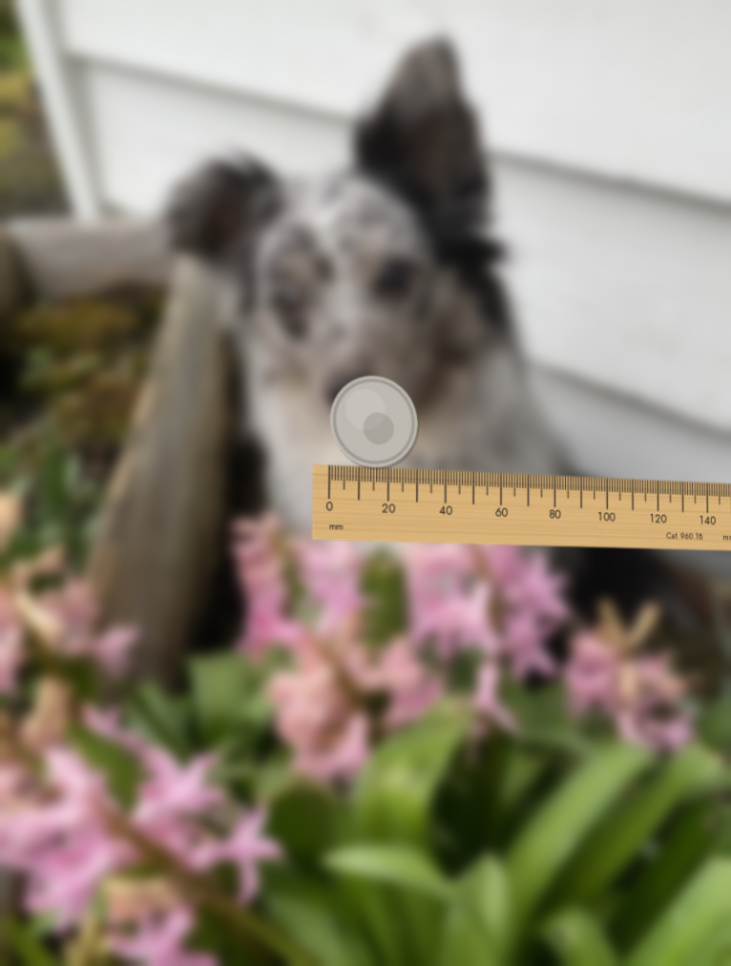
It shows 30 mm
